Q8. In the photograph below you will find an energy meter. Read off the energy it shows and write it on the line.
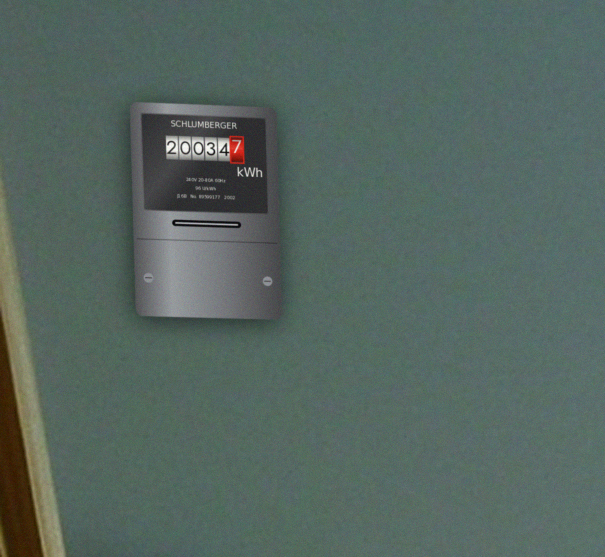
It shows 20034.7 kWh
